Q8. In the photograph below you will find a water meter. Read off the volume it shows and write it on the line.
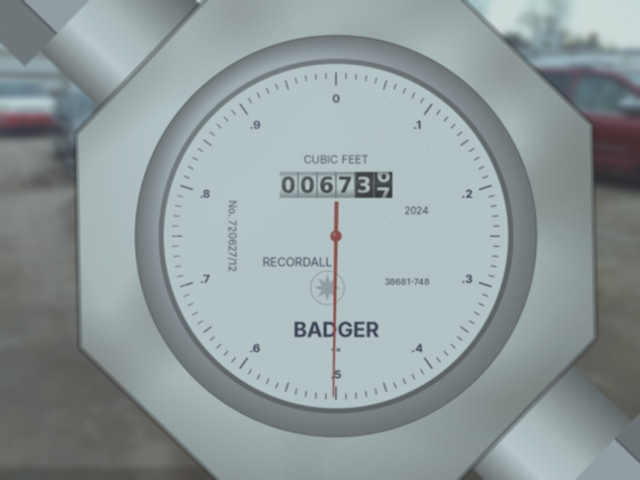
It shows 6736.50 ft³
